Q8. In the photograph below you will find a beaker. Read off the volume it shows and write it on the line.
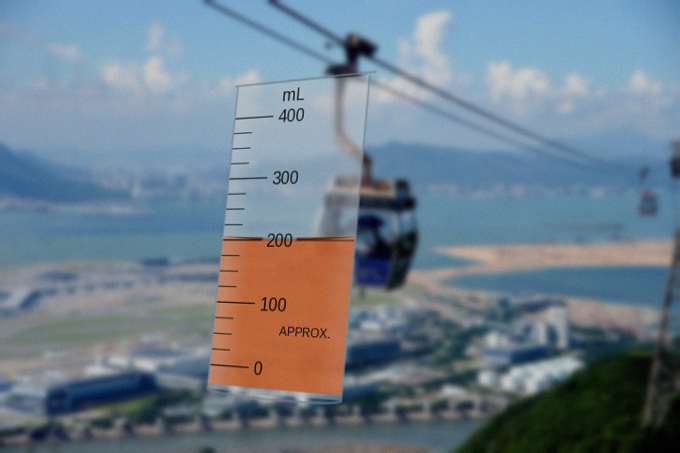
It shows 200 mL
